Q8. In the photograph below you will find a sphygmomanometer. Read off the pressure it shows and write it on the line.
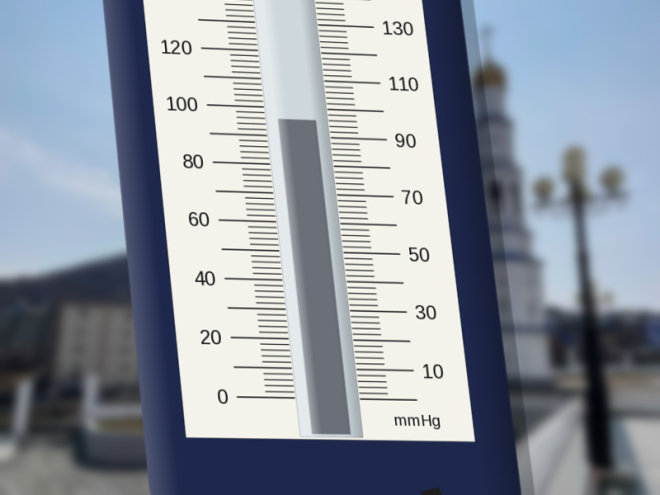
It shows 96 mmHg
